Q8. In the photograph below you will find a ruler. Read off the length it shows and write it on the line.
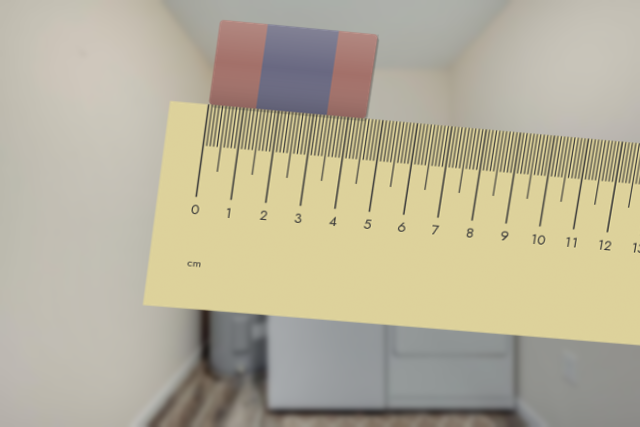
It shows 4.5 cm
